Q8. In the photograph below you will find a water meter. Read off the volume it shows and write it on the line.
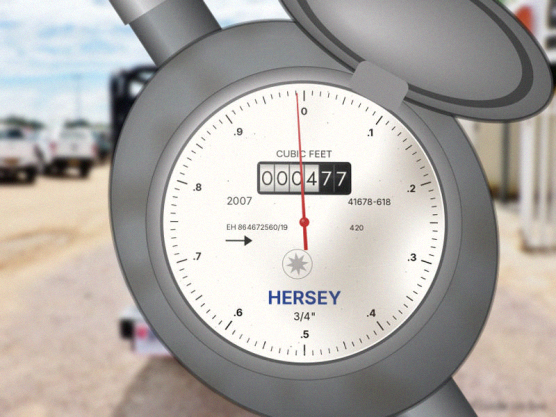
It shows 476.99 ft³
